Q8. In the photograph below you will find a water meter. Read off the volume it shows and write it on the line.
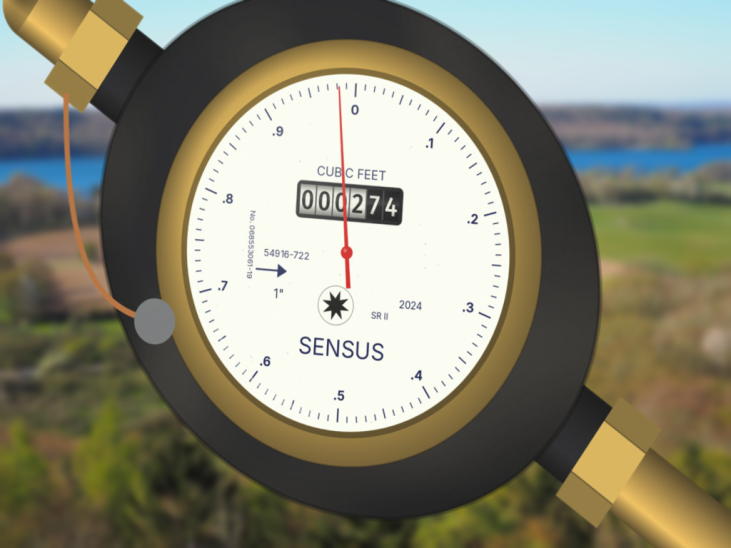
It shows 273.98 ft³
